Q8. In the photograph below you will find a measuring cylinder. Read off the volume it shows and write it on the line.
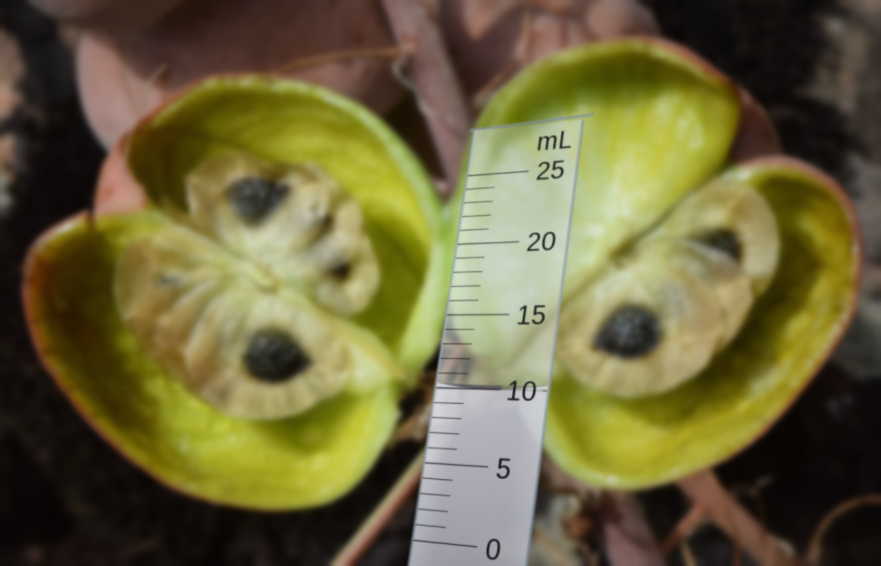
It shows 10 mL
